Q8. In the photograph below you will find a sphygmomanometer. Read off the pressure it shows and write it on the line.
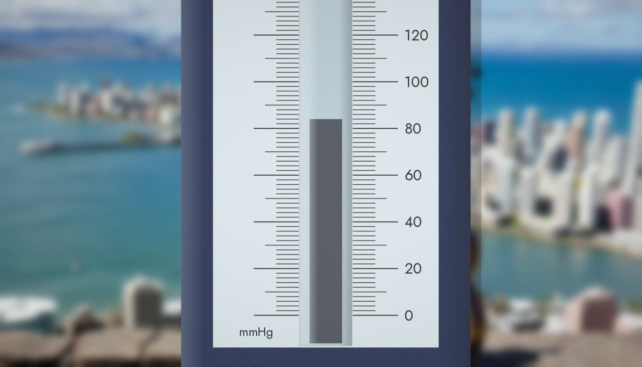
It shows 84 mmHg
